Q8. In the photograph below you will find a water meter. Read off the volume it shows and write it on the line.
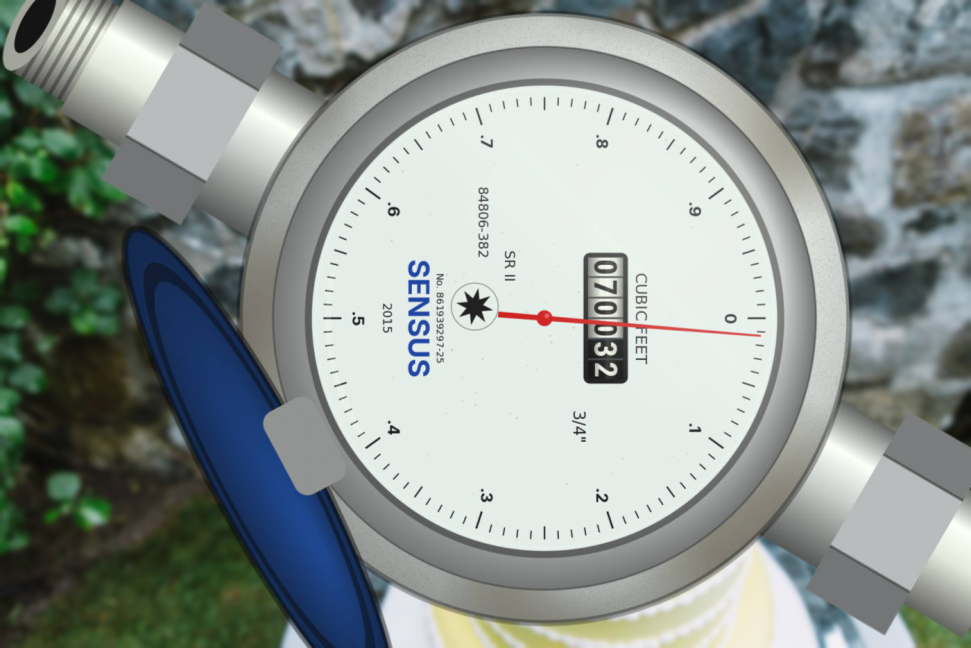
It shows 70032.01 ft³
